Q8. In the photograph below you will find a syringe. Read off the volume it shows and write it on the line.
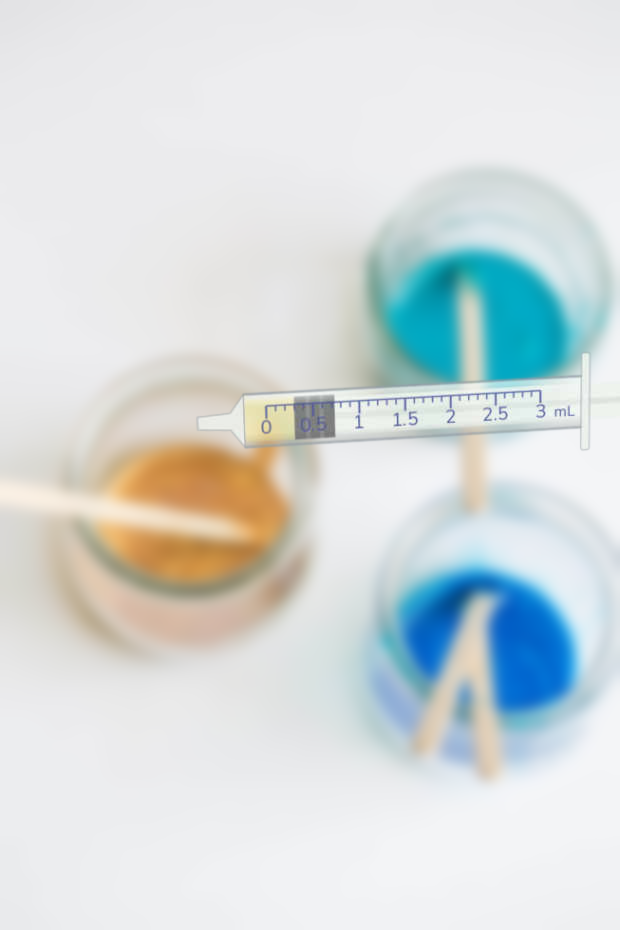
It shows 0.3 mL
